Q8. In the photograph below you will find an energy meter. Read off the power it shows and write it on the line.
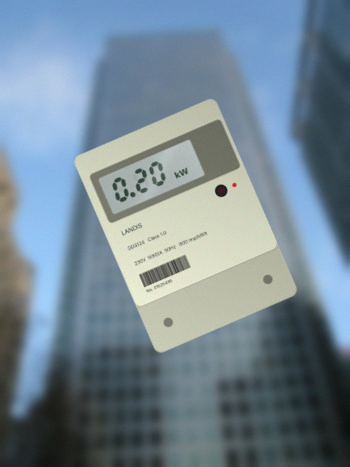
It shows 0.20 kW
